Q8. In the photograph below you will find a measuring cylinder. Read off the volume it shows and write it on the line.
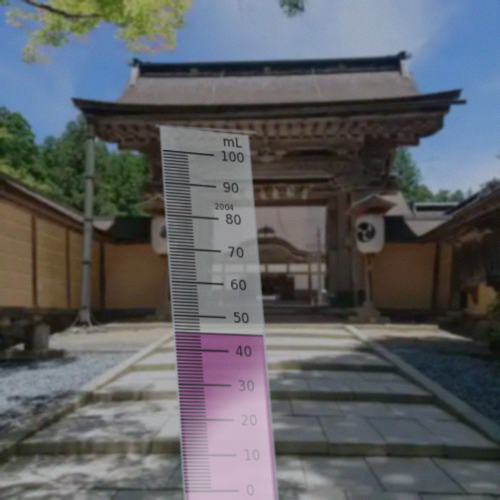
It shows 45 mL
